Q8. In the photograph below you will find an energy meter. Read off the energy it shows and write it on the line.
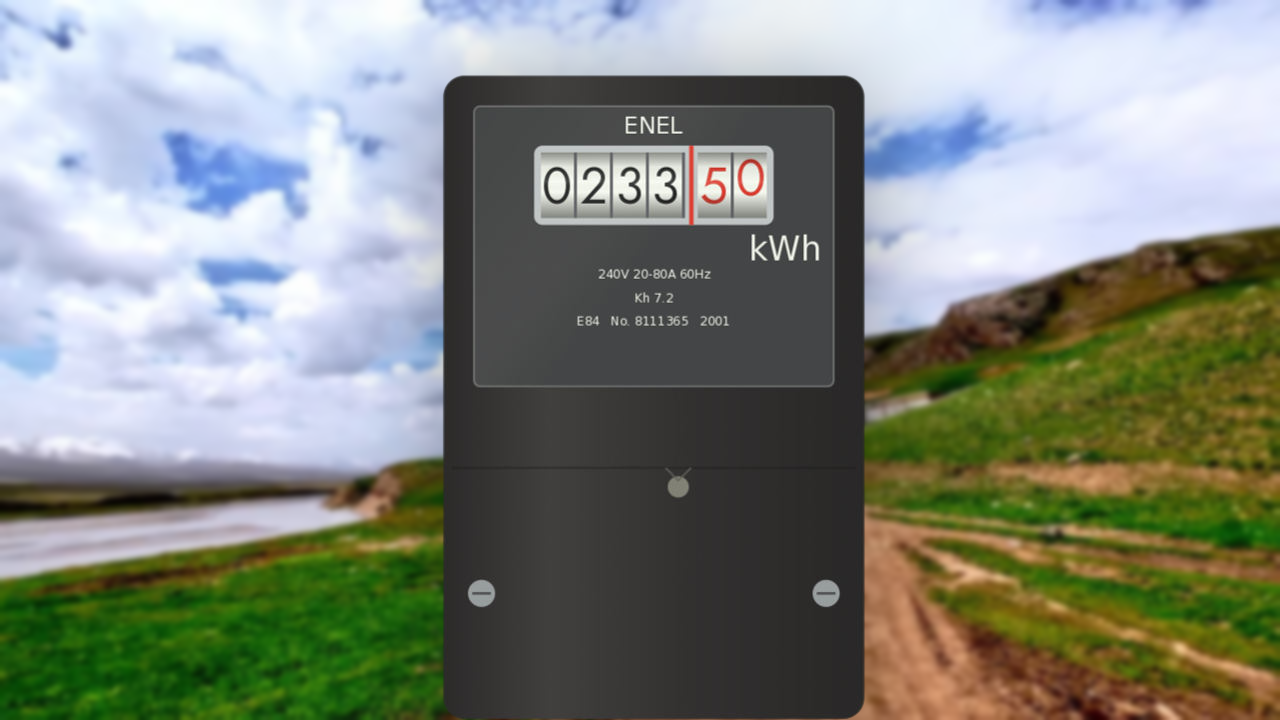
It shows 233.50 kWh
